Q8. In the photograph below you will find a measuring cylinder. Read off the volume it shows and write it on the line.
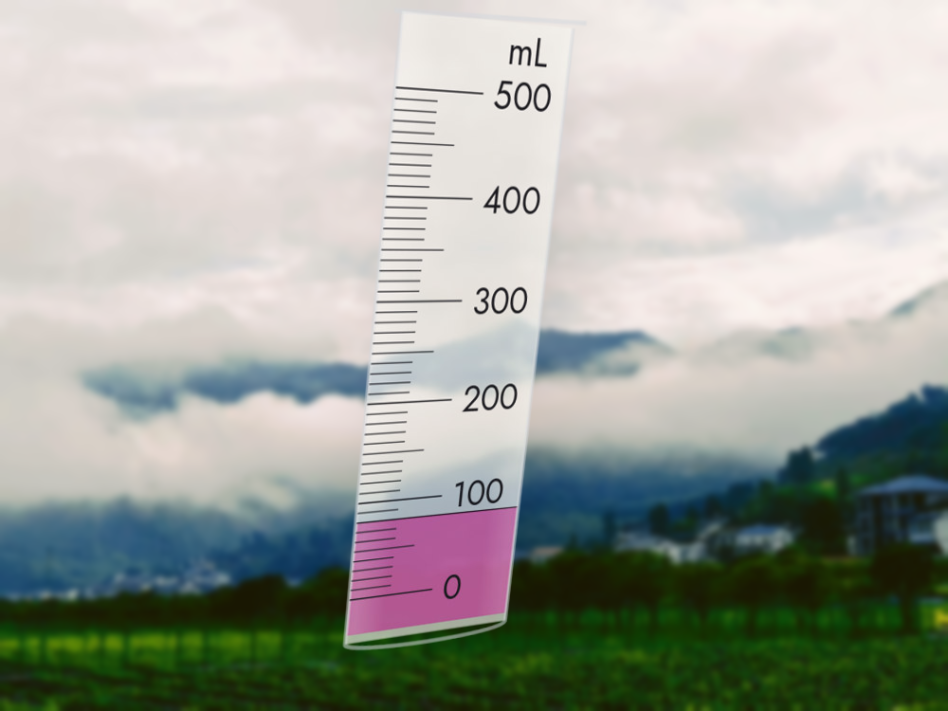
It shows 80 mL
